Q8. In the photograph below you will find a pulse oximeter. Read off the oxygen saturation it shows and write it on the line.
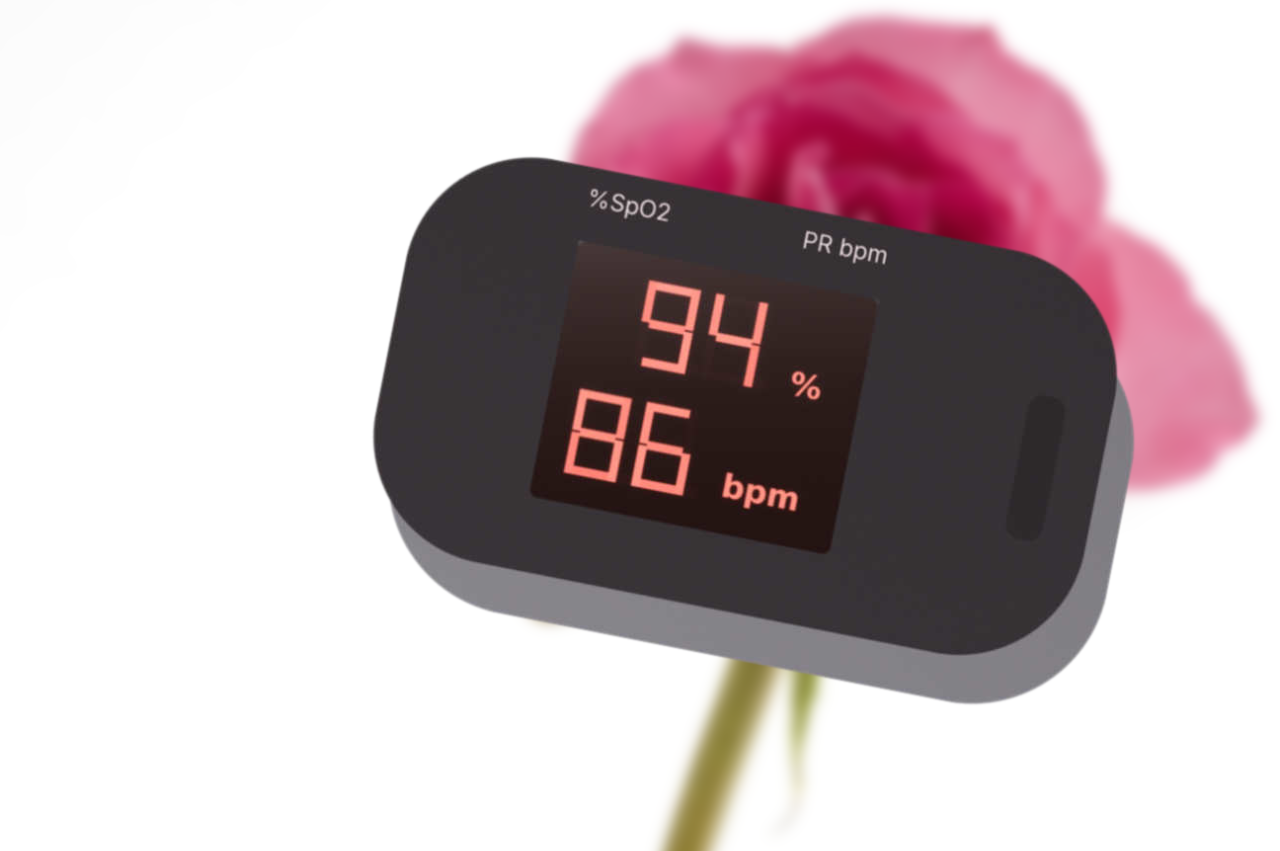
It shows 94 %
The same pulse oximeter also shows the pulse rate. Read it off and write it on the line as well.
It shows 86 bpm
